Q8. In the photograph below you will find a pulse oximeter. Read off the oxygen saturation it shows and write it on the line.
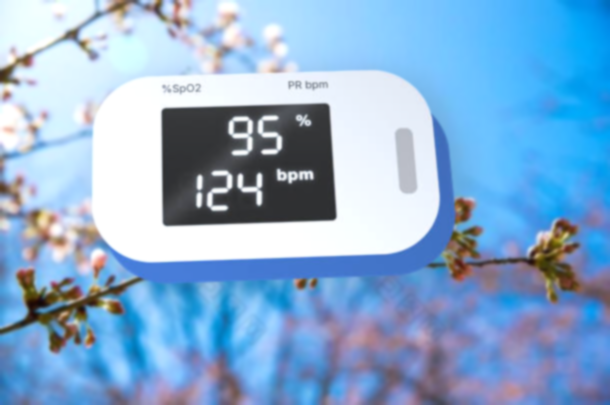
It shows 95 %
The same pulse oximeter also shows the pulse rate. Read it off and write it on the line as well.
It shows 124 bpm
